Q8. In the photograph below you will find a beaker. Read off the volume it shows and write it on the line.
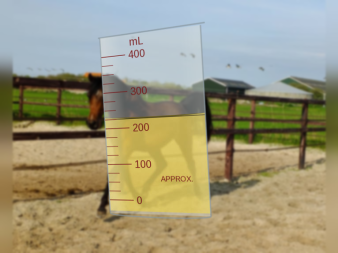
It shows 225 mL
